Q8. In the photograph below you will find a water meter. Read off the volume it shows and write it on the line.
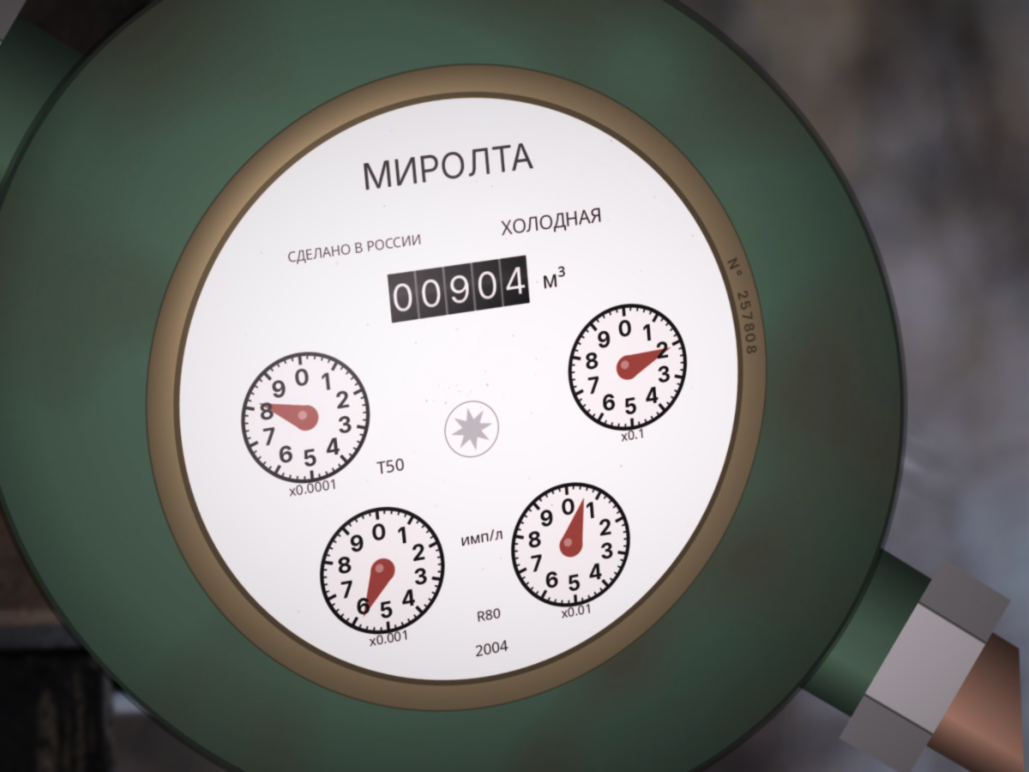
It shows 904.2058 m³
